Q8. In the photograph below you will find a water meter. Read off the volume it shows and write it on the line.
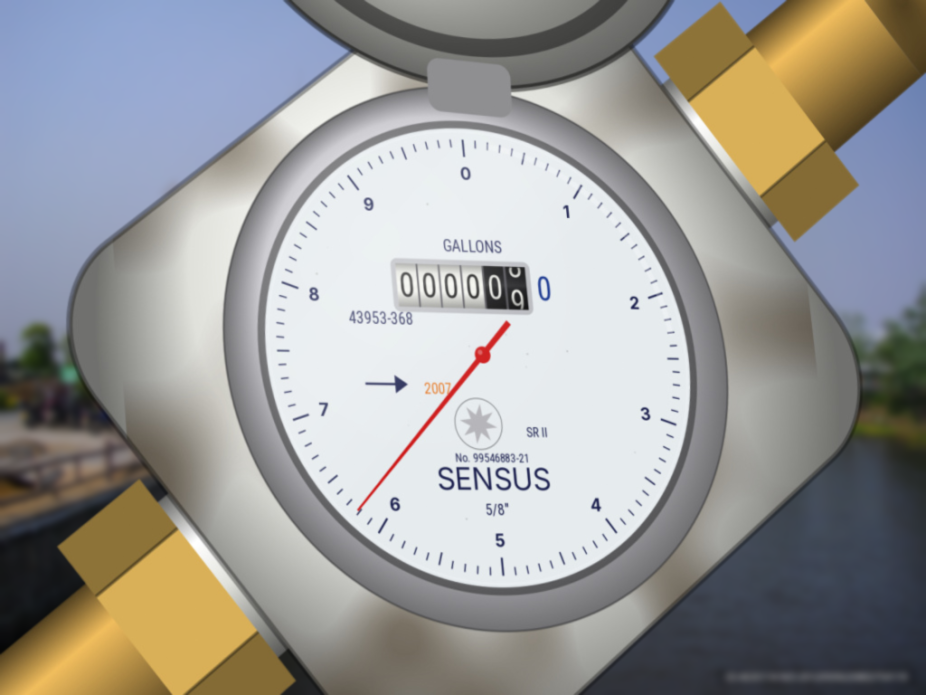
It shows 86.2 gal
